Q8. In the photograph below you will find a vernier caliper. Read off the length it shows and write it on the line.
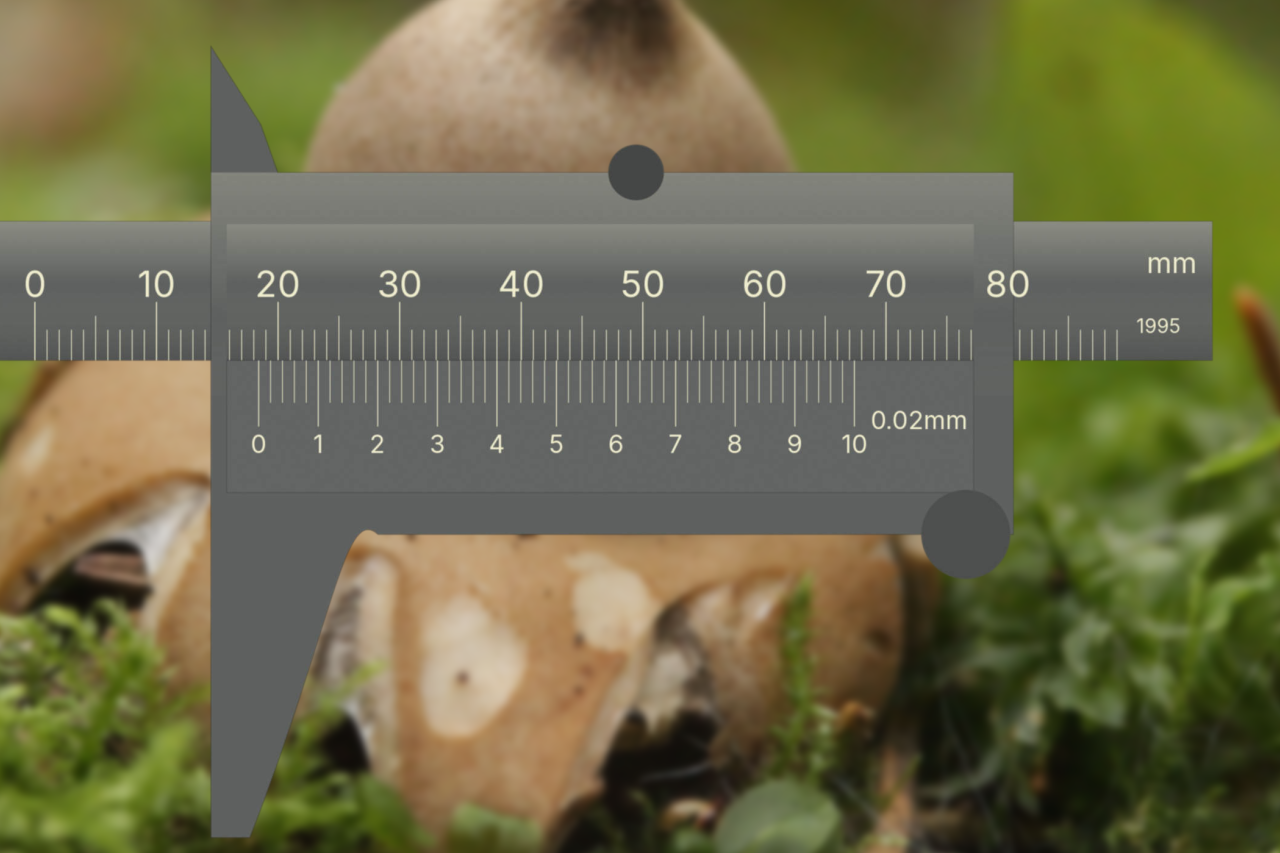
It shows 18.4 mm
